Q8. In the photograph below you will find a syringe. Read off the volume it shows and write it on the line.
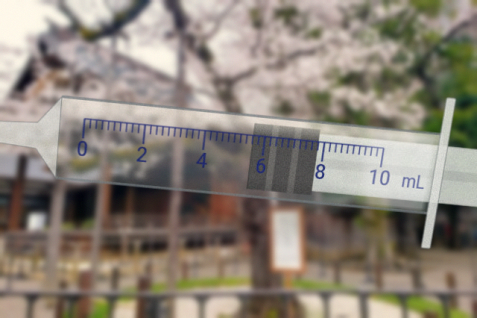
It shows 5.6 mL
